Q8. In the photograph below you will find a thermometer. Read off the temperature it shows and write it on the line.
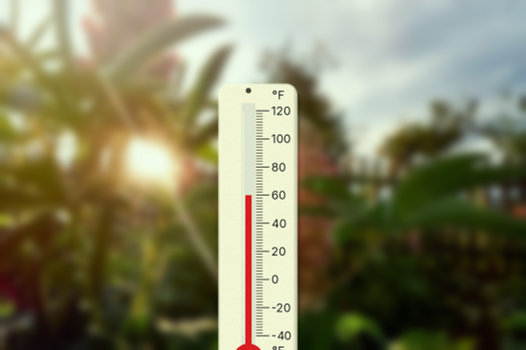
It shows 60 °F
